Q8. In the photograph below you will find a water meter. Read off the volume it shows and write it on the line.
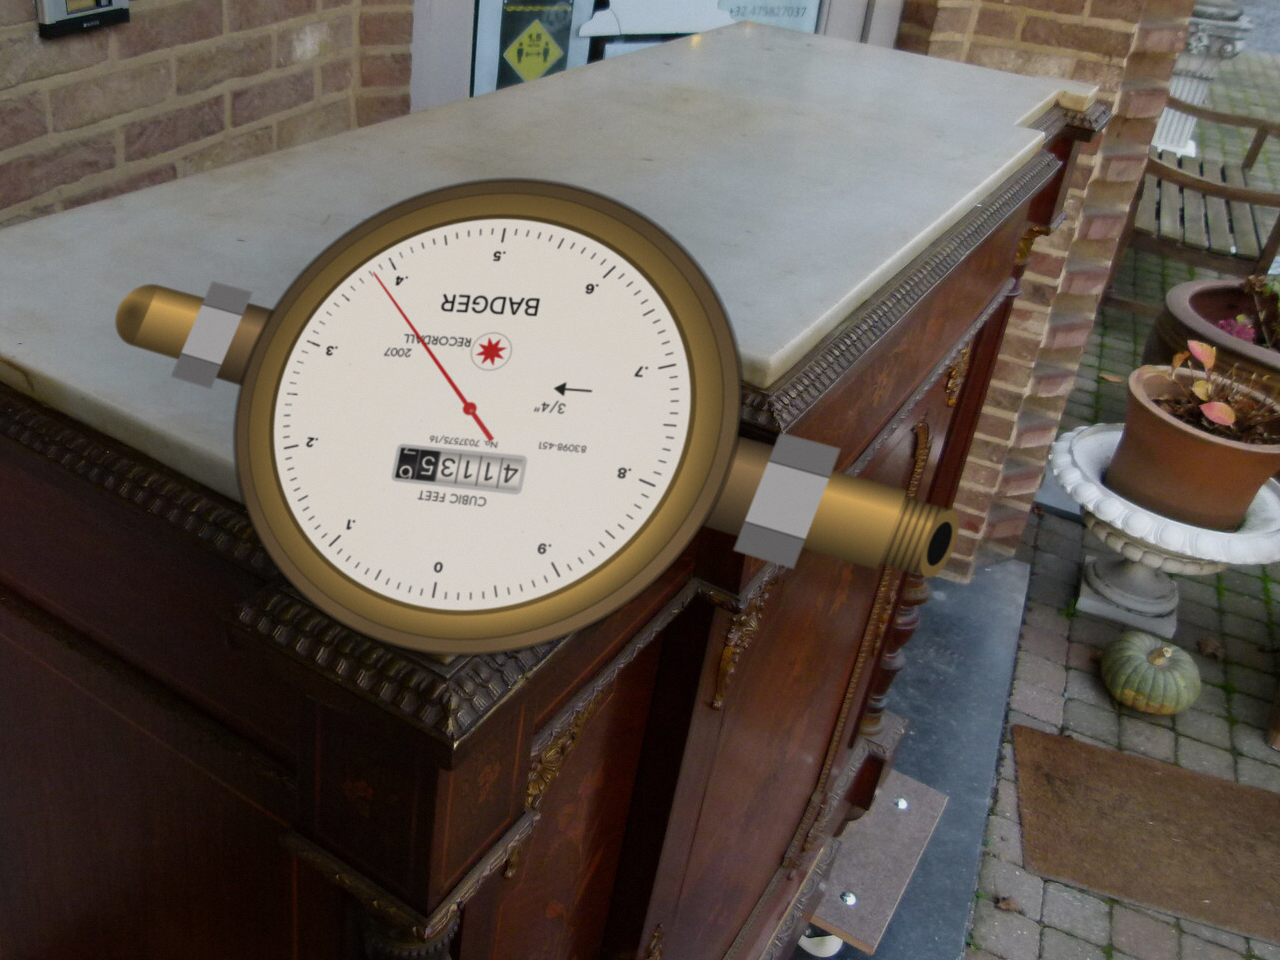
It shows 411356.38 ft³
